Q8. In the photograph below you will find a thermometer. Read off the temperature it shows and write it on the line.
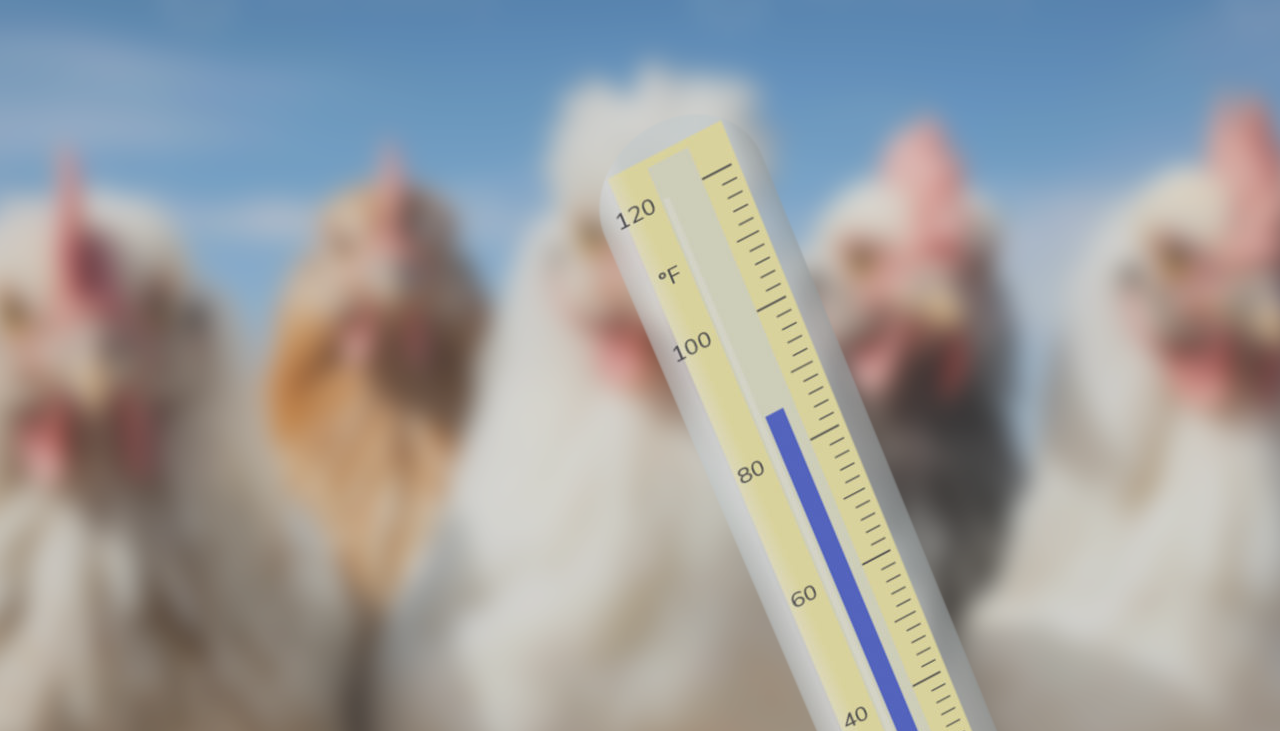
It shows 86 °F
